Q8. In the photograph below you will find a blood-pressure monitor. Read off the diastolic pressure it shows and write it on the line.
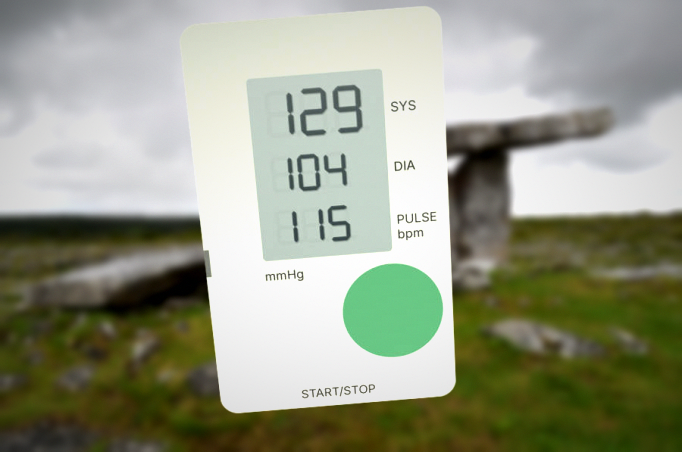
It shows 104 mmHg
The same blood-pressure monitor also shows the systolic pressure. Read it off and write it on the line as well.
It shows 129 mmHg
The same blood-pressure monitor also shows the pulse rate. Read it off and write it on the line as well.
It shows 115 bpm
